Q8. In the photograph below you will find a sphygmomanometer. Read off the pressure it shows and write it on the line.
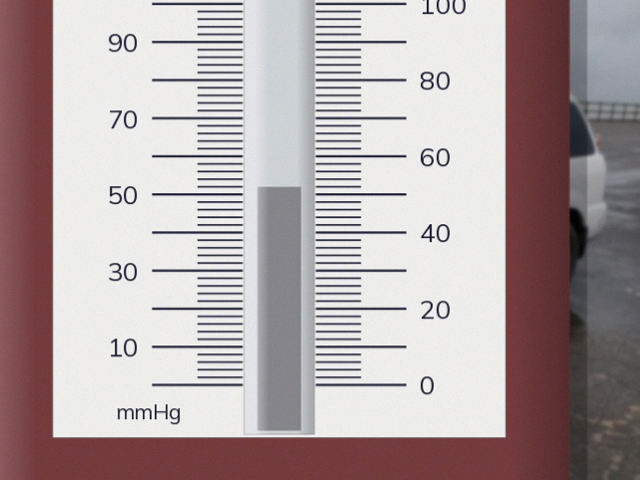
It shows 52 mmHg
